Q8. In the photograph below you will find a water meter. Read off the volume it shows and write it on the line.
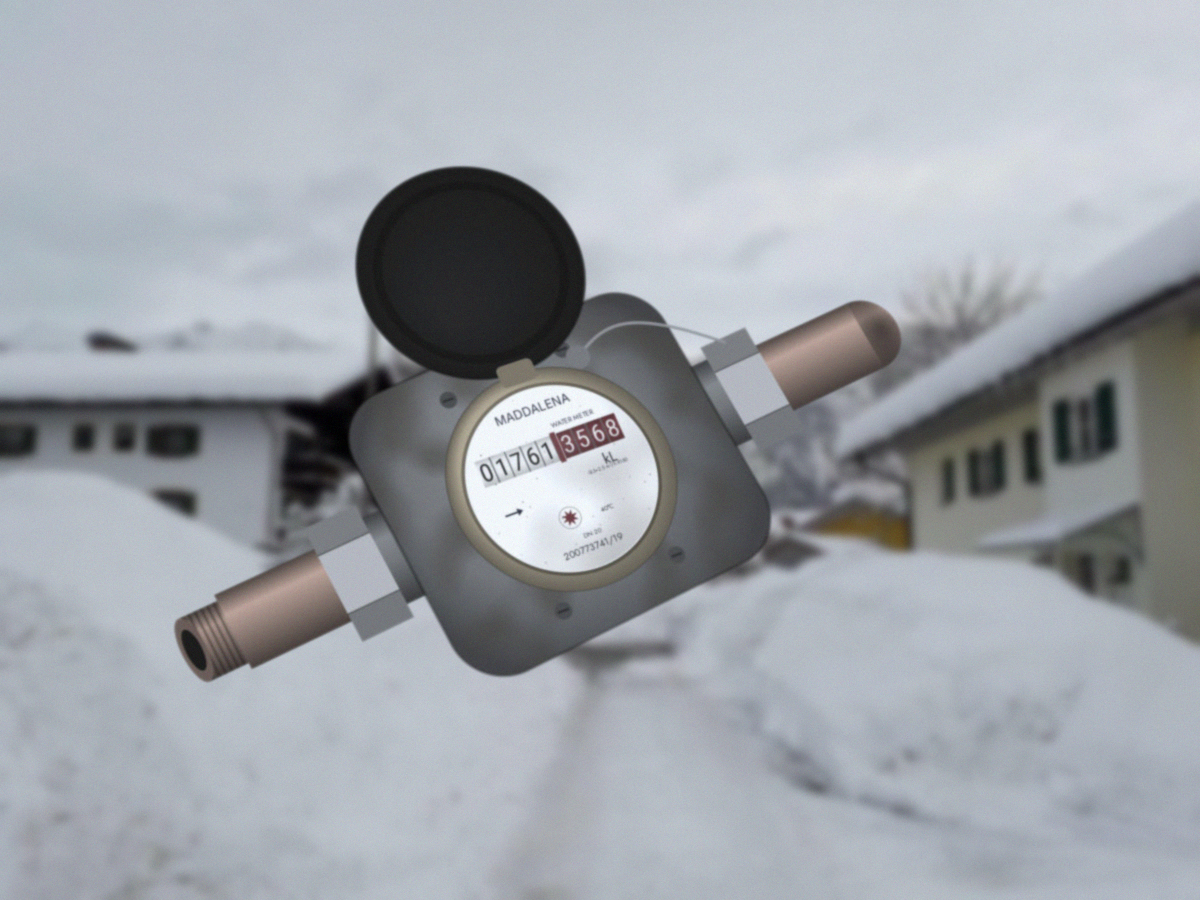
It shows 1761.3568 kL
